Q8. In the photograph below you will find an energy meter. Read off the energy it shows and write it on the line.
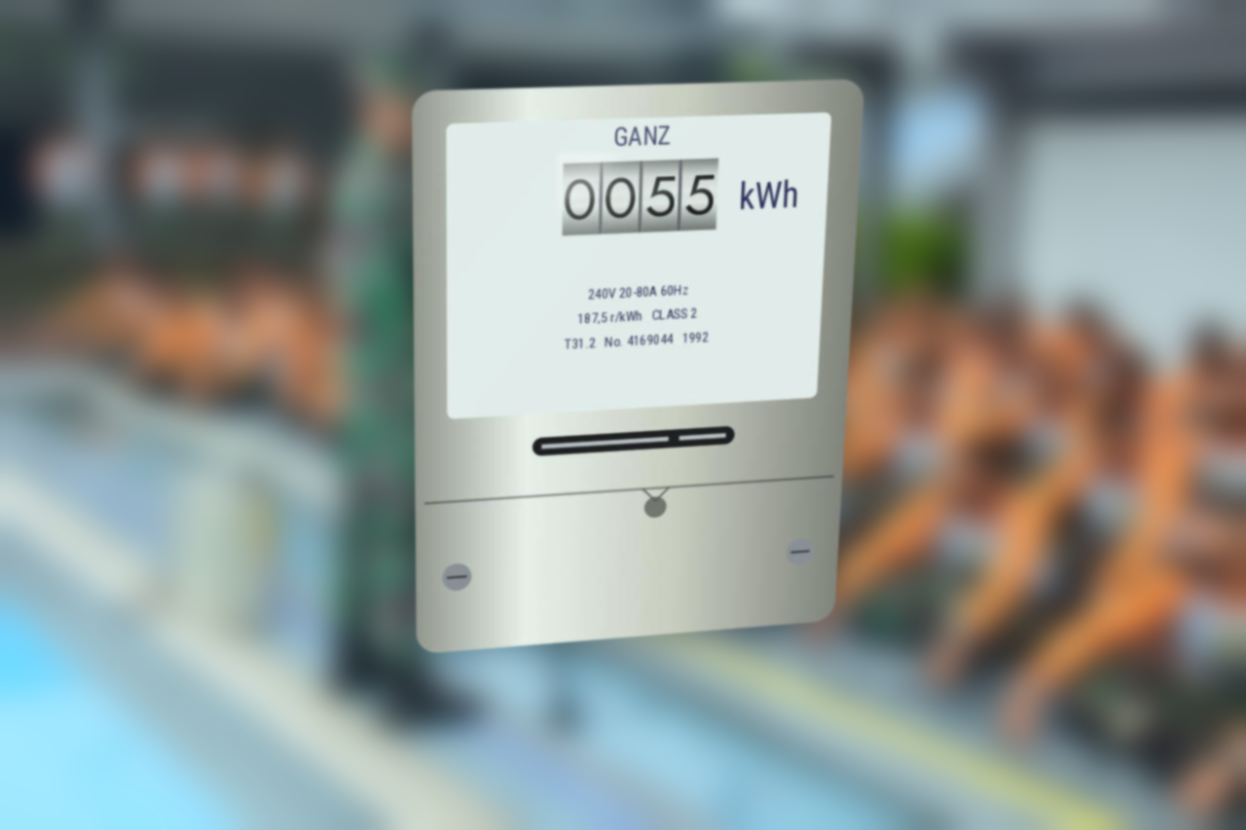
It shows 55 kWh
